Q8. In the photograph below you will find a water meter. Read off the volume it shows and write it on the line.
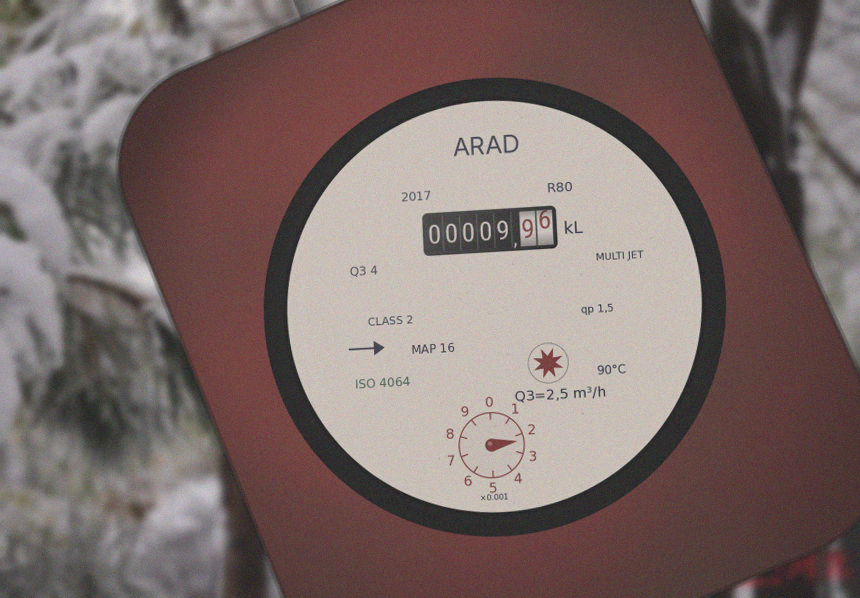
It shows 9.962 kL
